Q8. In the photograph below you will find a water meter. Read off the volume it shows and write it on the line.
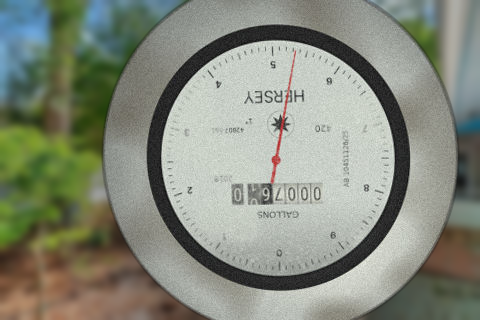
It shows 7605.3 gal
